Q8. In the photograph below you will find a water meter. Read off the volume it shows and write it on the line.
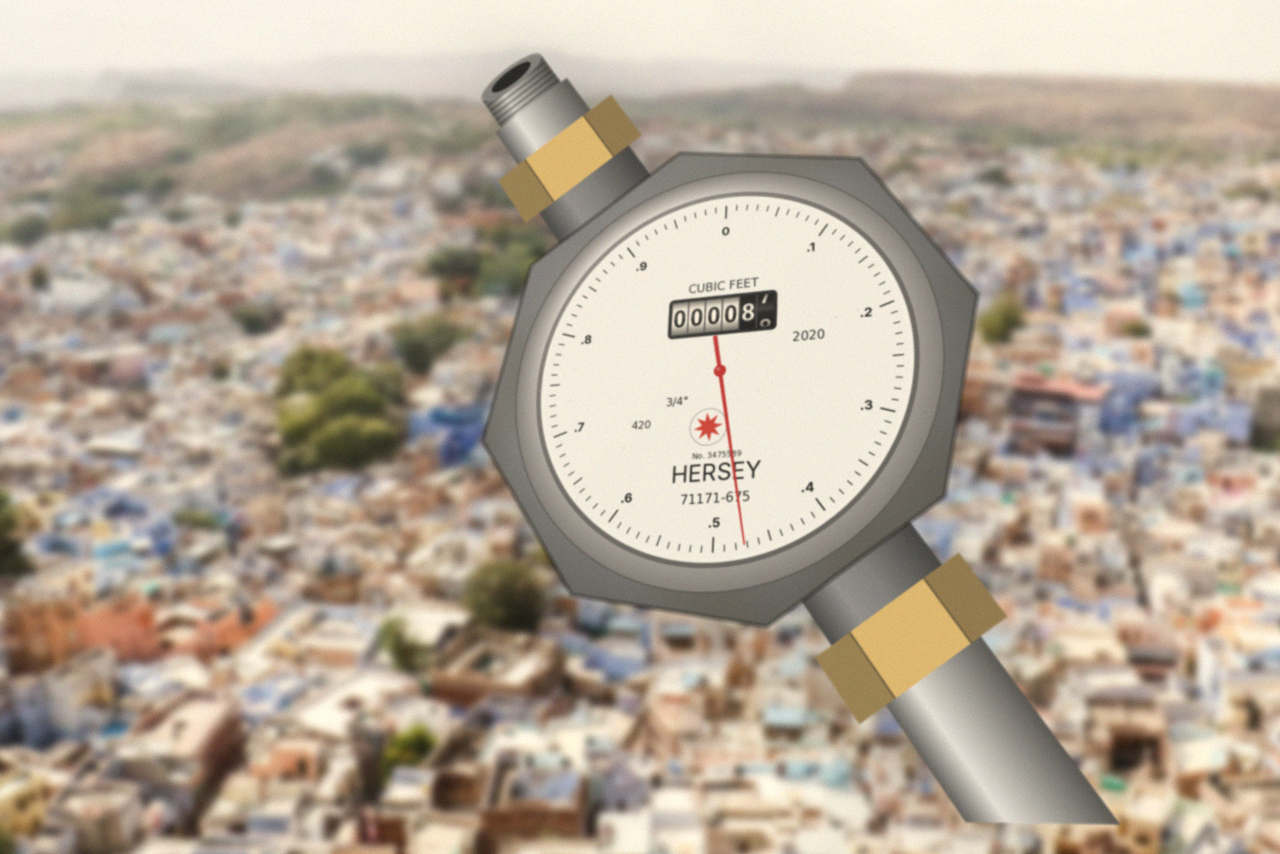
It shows 87.47 ft³
